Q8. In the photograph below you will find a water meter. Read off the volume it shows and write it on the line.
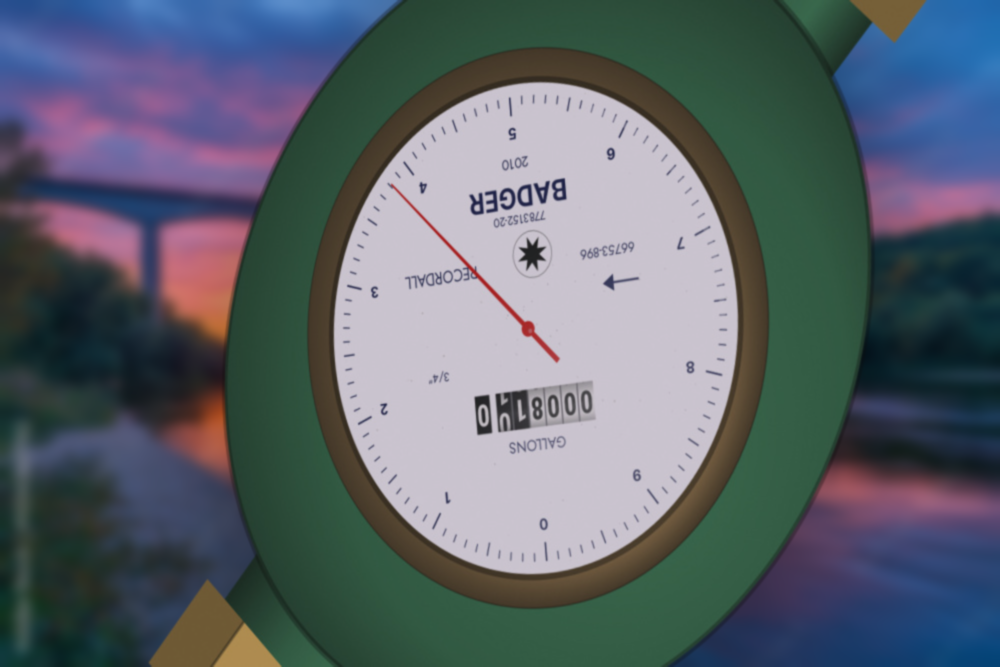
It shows 8103.8 gal
